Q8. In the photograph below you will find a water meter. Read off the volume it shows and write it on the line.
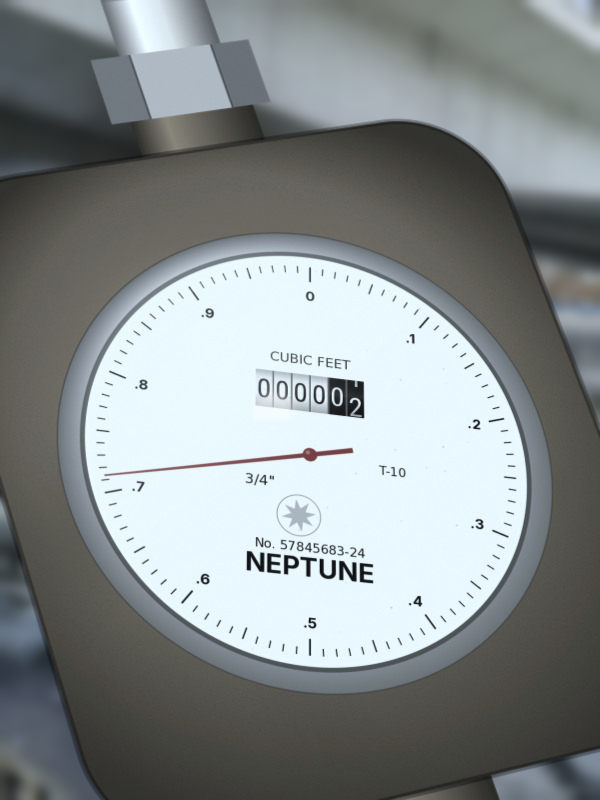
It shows 1.71 ft³
